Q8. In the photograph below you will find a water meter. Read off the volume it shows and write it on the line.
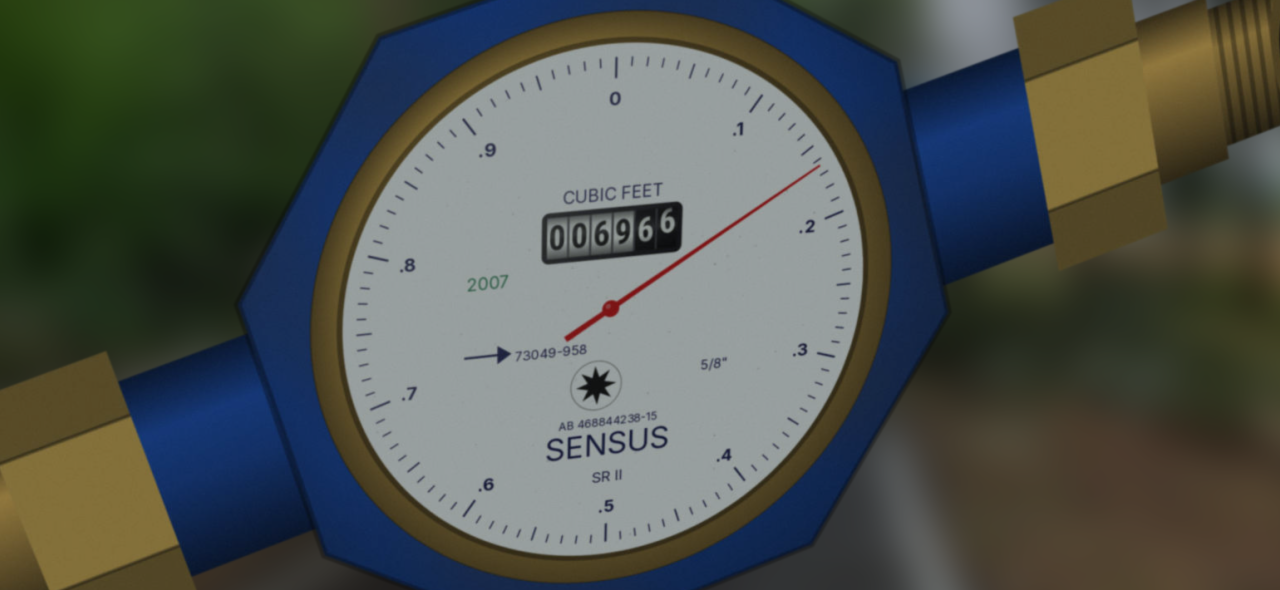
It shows 6966.16 ft³
